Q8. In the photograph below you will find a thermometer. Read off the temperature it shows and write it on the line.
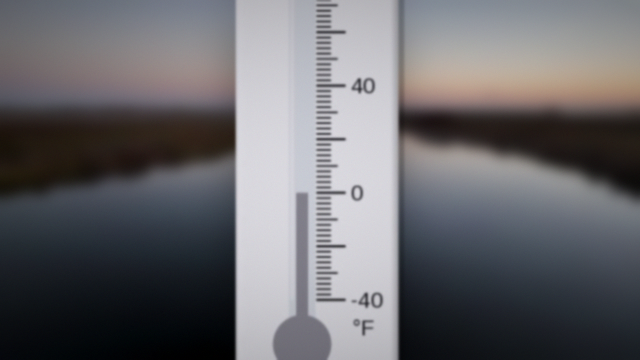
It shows 0 °F
